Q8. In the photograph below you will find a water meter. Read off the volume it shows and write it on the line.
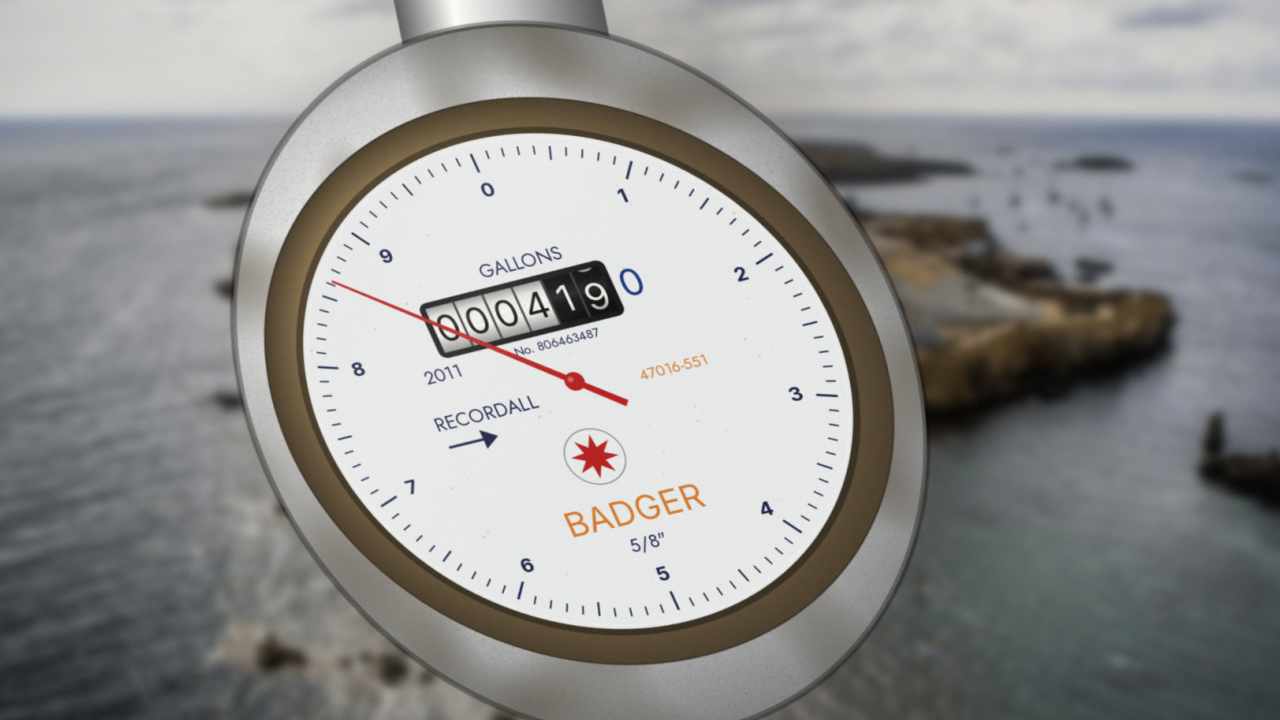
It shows 4188.6 gal
